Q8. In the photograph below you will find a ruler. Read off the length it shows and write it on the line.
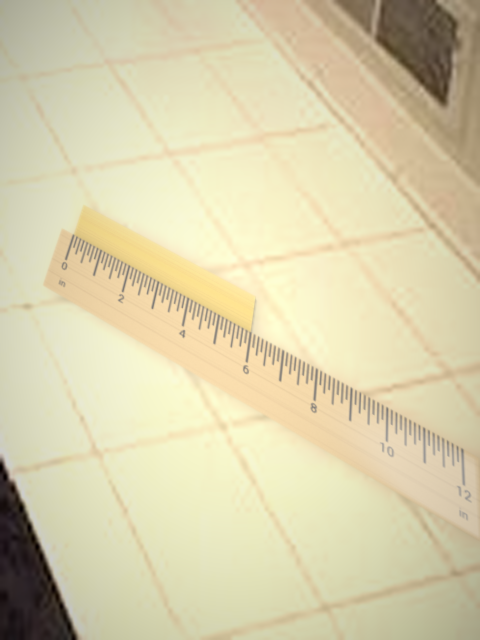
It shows 6 in
